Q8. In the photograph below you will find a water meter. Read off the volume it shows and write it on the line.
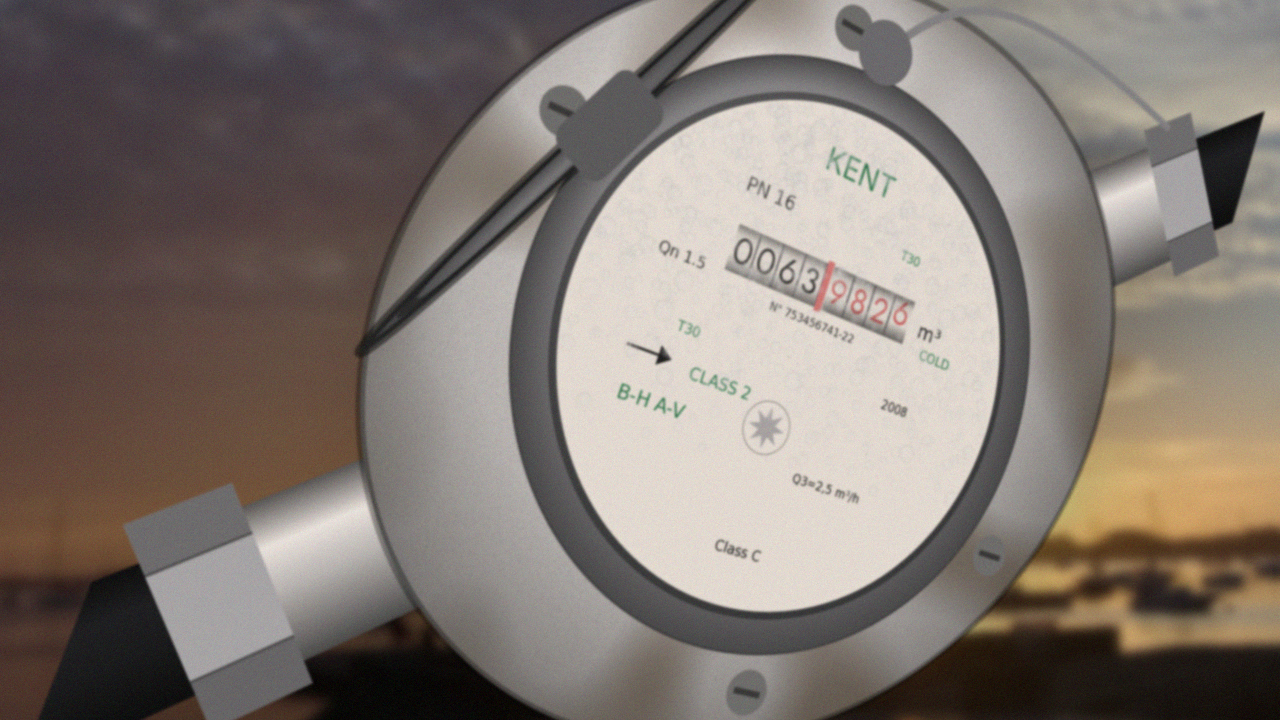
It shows 63.9826 m³
